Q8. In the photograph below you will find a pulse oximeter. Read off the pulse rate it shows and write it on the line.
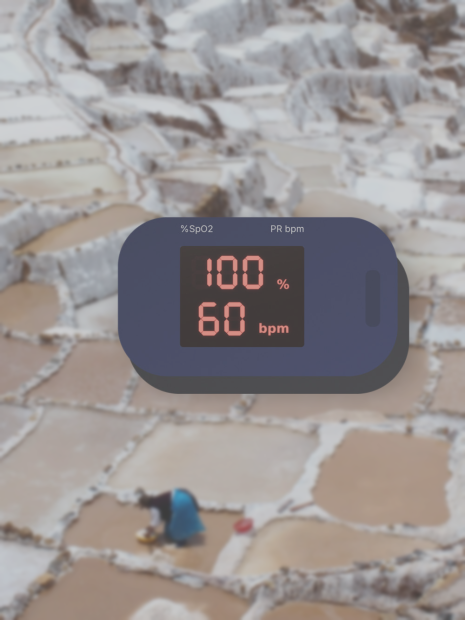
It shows 60 bpm
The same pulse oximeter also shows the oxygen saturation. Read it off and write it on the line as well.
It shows 100 %
